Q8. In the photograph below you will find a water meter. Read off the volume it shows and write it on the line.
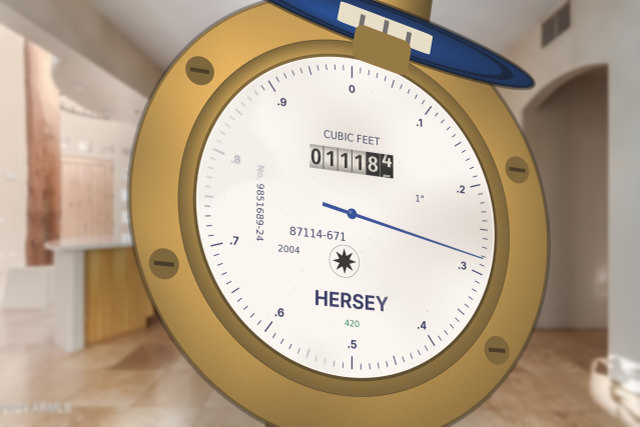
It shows 11184.28 ft³
